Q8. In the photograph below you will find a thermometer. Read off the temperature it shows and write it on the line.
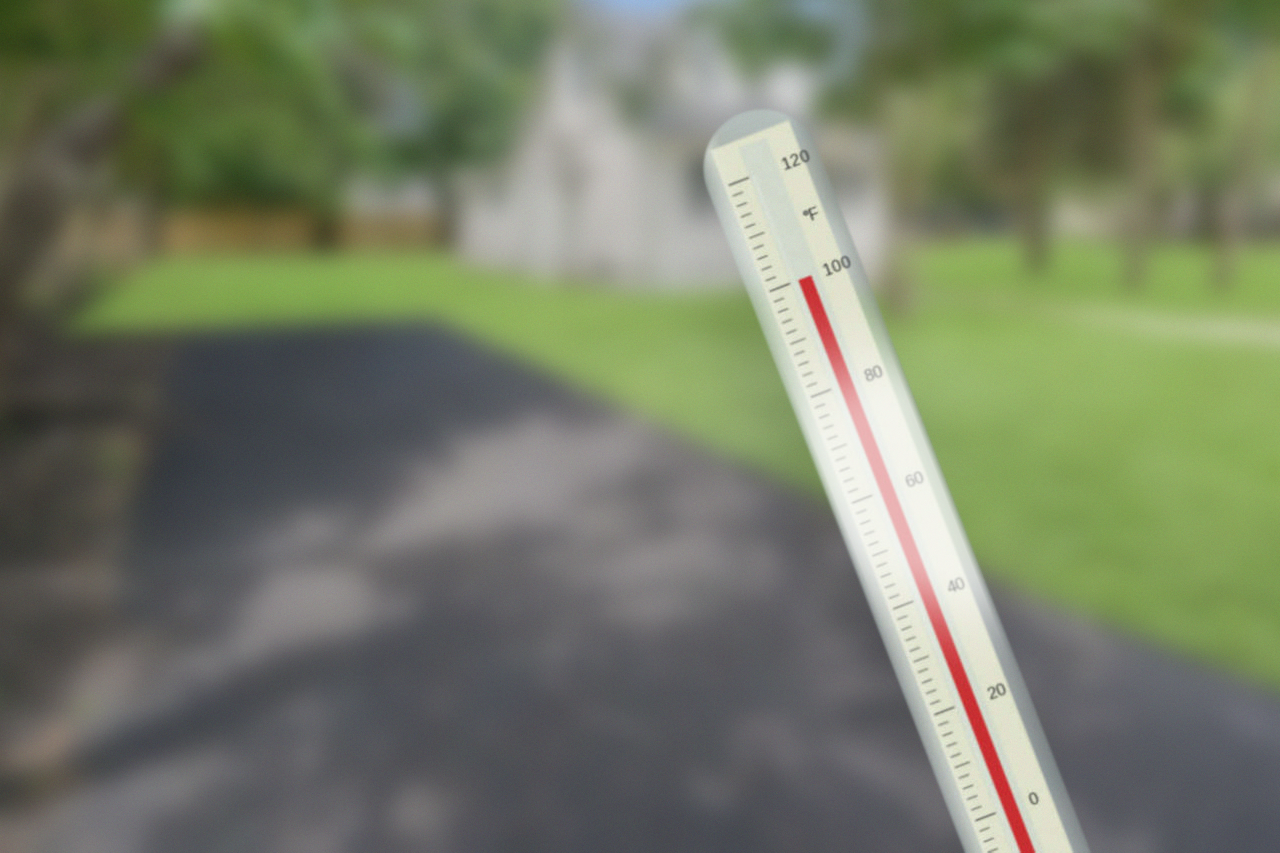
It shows 100 °F
